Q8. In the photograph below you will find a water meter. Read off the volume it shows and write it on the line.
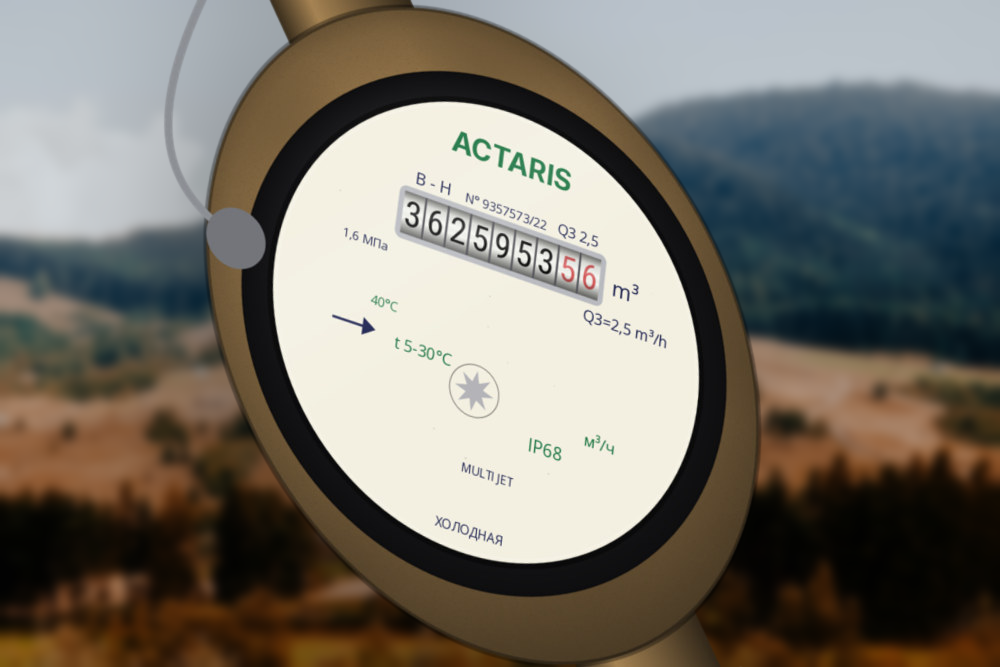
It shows 3625953.56 m³
